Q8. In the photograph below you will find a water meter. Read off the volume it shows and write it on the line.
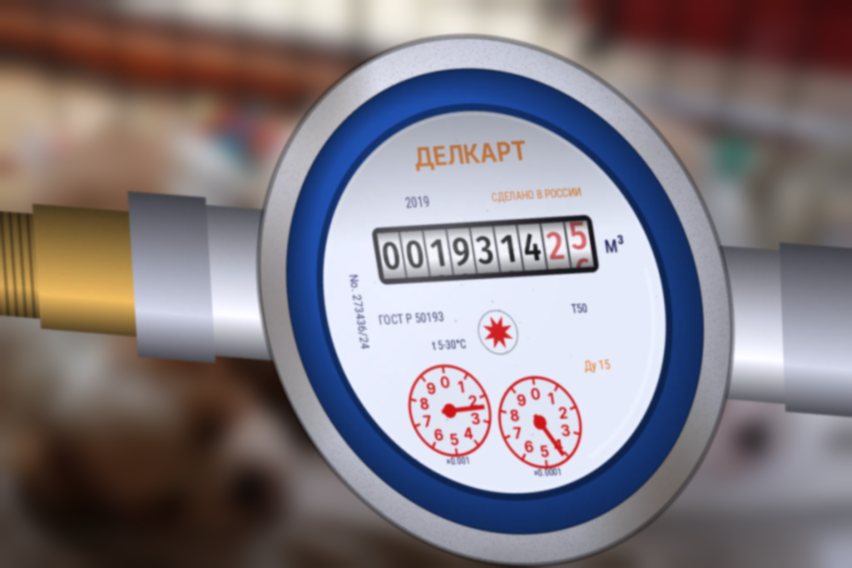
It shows 19314.2524 m³
